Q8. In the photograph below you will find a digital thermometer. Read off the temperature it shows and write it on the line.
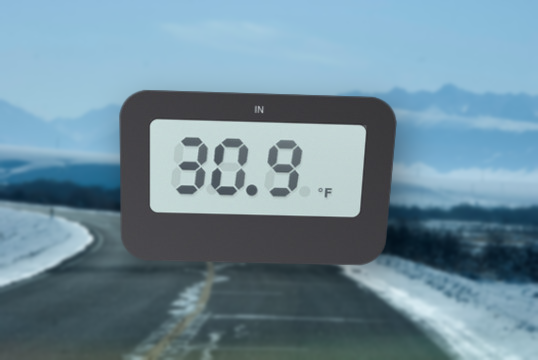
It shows 30.9 °F
